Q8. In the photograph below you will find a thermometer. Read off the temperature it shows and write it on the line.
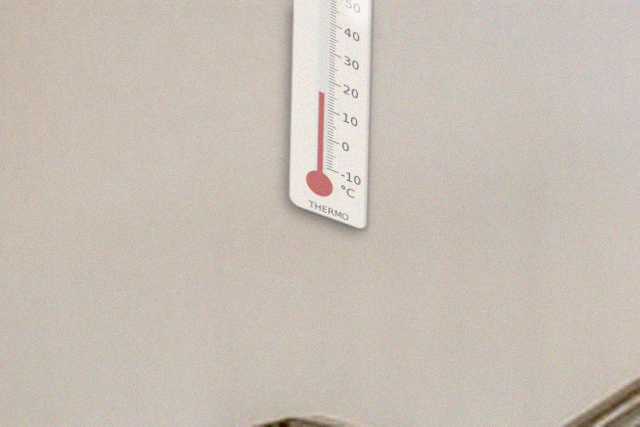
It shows 15 °C
